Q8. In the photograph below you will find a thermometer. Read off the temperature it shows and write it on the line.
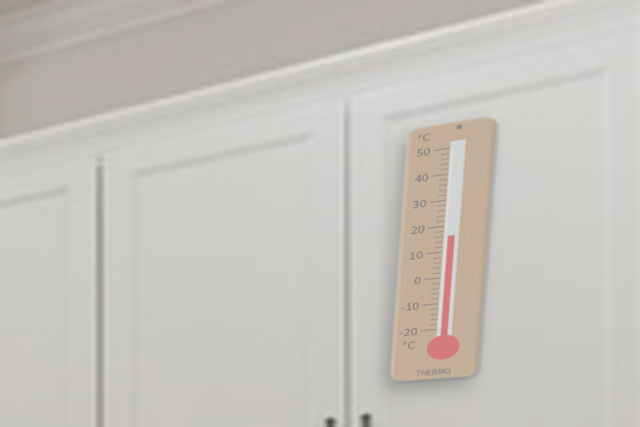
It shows 16 °C
